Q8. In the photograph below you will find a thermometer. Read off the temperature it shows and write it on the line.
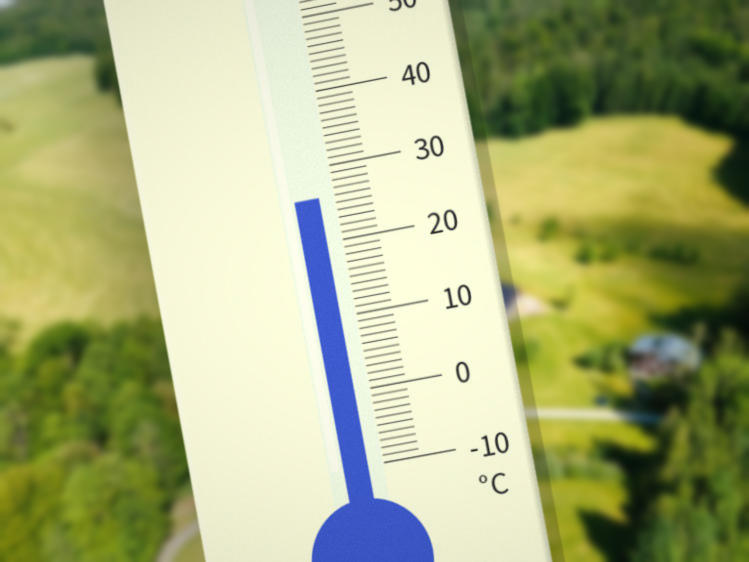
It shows 26 °C
